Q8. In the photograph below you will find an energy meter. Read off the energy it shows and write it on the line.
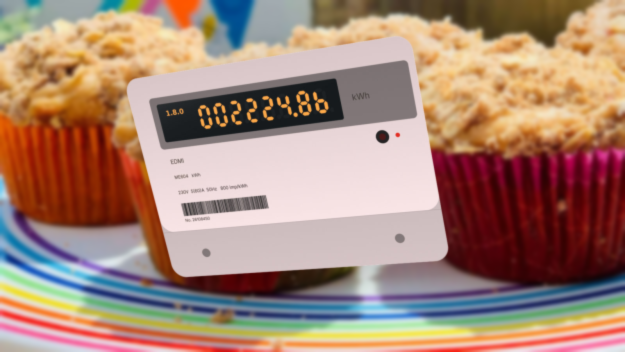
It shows 2224.86 kWh
